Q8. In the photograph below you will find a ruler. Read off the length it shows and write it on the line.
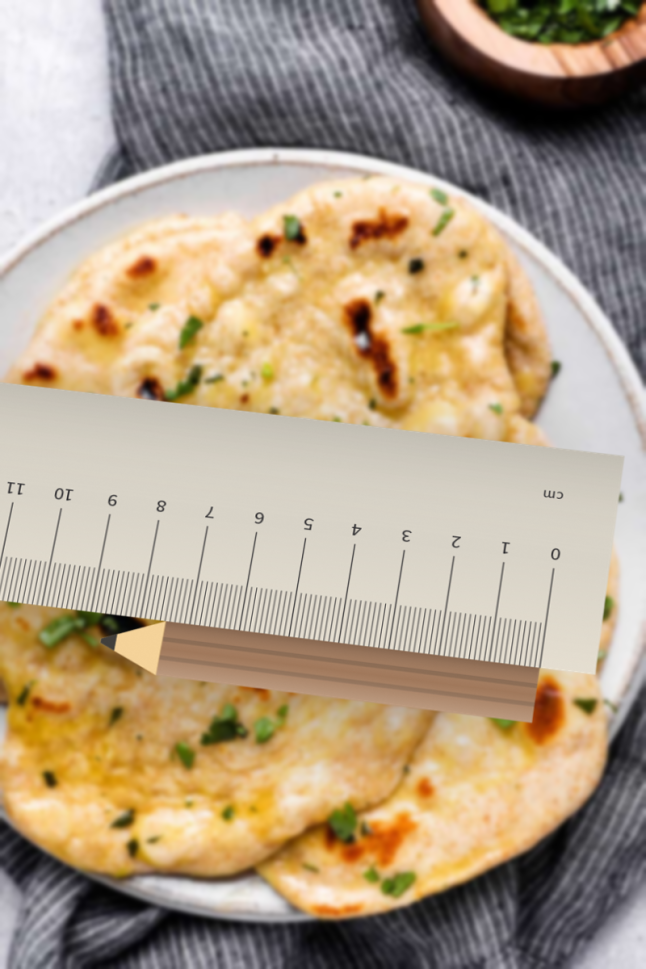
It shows 8.7 cm
